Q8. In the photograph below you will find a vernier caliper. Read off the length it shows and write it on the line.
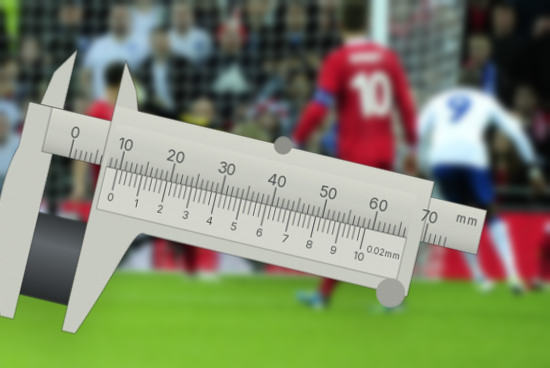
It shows 9.5 mm
